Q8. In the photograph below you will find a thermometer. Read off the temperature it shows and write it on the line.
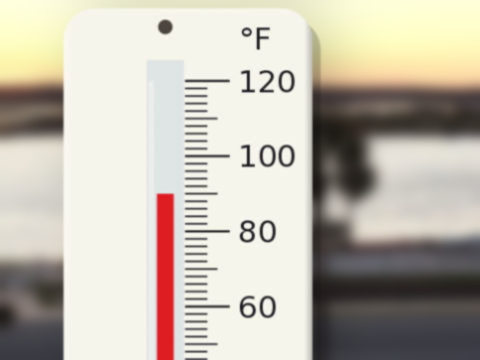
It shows 90 °F
